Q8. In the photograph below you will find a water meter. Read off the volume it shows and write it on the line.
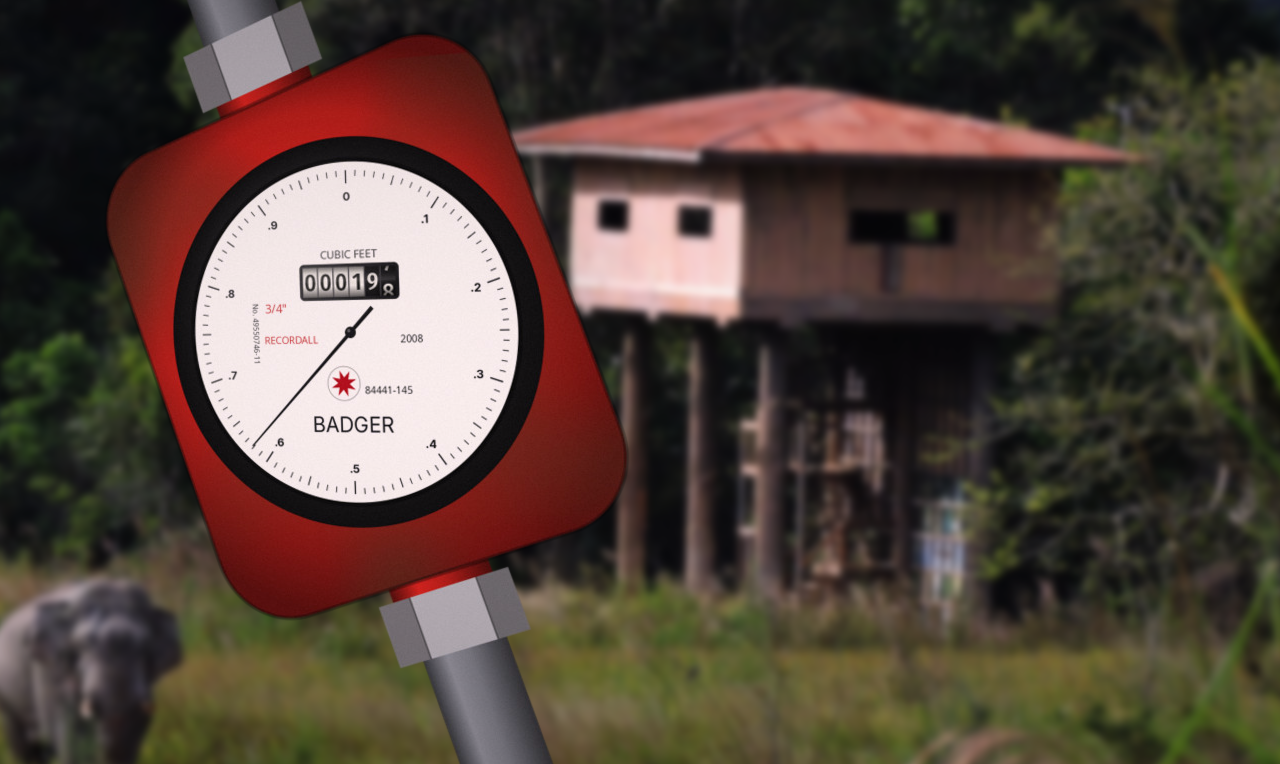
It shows 197.62 ft³
